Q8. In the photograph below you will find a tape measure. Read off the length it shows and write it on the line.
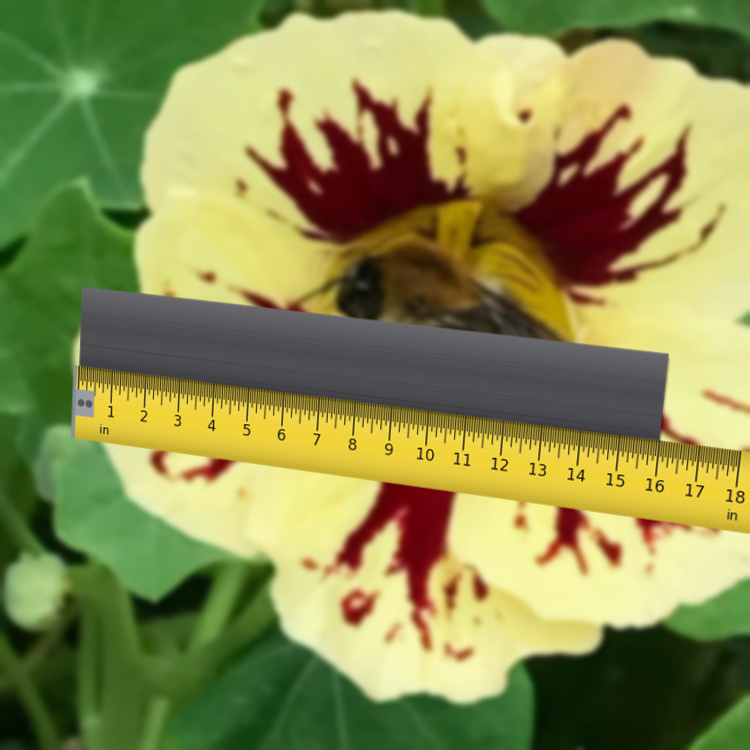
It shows 16 in
